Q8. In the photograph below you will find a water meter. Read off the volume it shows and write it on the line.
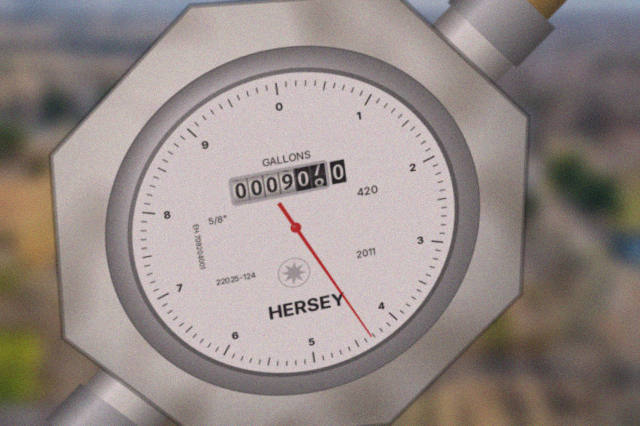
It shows 9074.3 gal
